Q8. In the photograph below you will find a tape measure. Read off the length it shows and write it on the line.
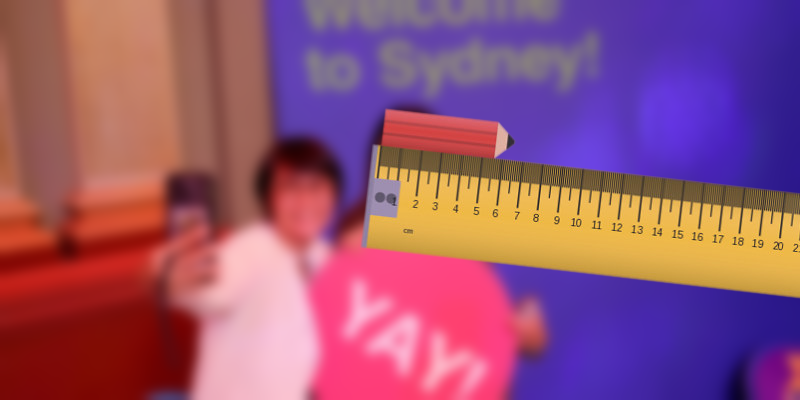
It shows 6.5 cm
